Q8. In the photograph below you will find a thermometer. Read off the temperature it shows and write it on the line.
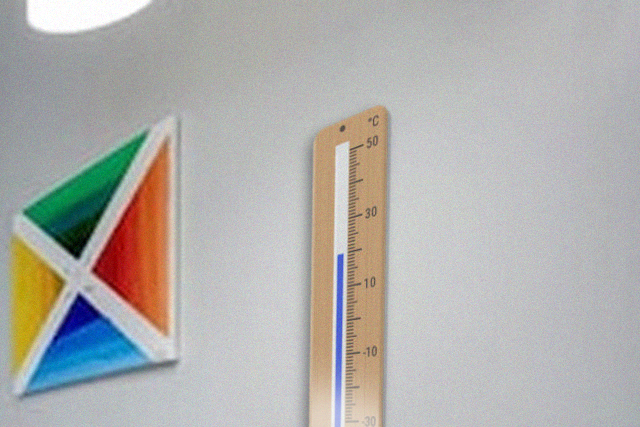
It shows 20 °C
